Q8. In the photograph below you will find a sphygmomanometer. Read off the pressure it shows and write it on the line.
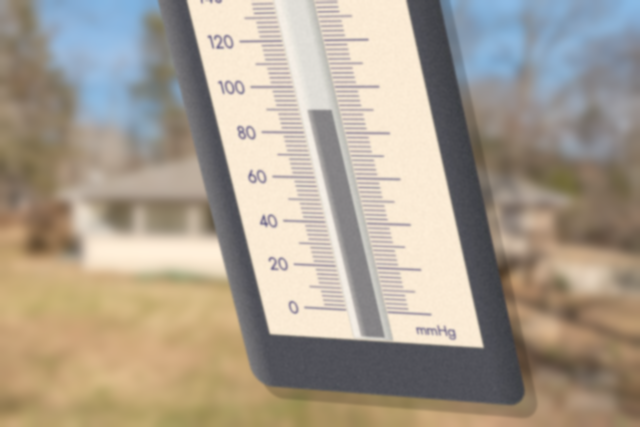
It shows 90 mmHg
